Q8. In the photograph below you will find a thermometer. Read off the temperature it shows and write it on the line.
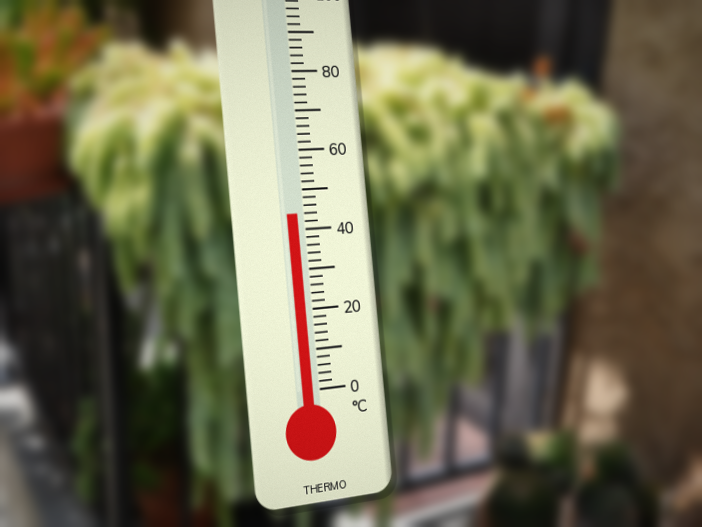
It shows 44 °C
